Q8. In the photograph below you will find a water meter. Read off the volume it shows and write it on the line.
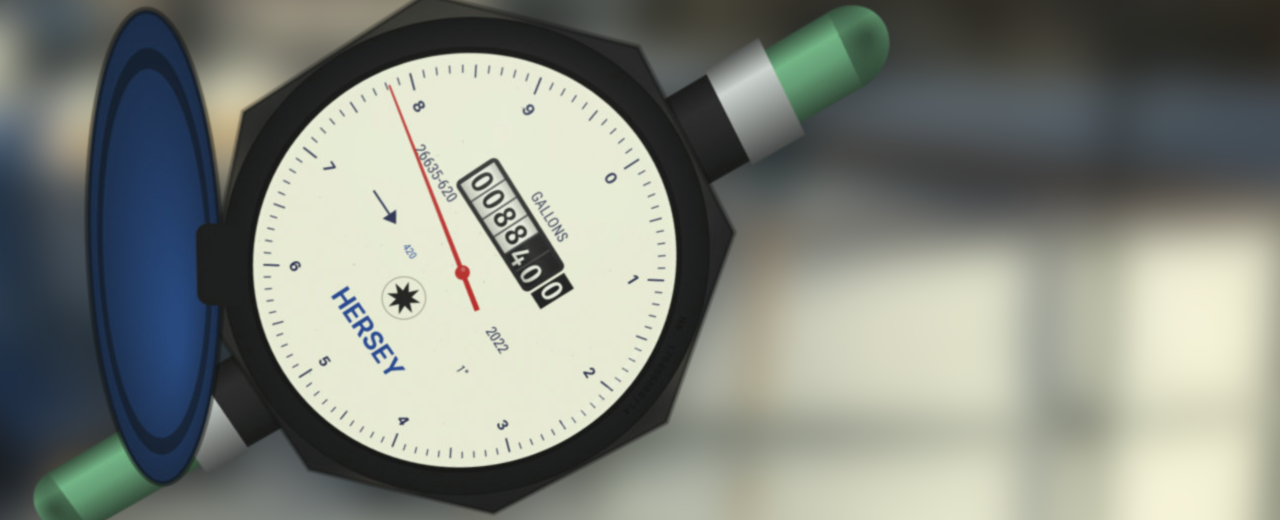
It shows 88397.8 gal
